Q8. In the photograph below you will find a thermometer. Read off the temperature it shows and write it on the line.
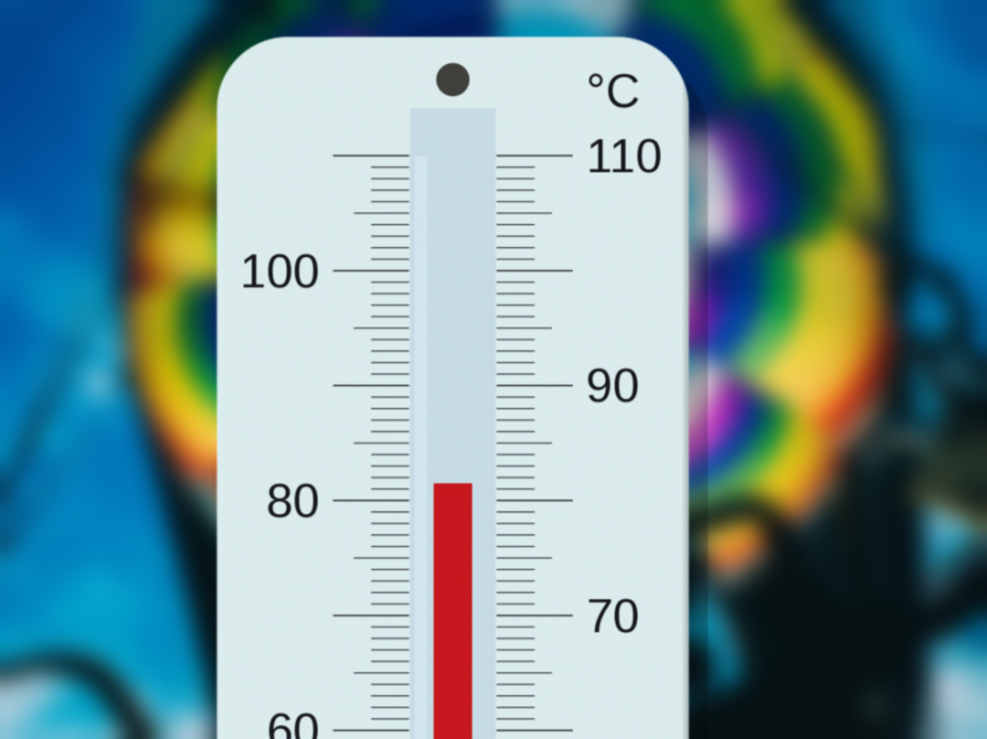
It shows 81.5 °C
